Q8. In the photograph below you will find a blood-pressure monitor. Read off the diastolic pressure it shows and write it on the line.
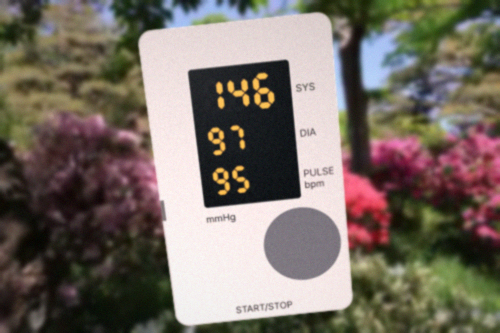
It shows 97 mmHg
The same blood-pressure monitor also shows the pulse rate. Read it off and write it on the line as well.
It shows 95 bpm
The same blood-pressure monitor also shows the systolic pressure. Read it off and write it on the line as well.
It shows 146 mmHg
